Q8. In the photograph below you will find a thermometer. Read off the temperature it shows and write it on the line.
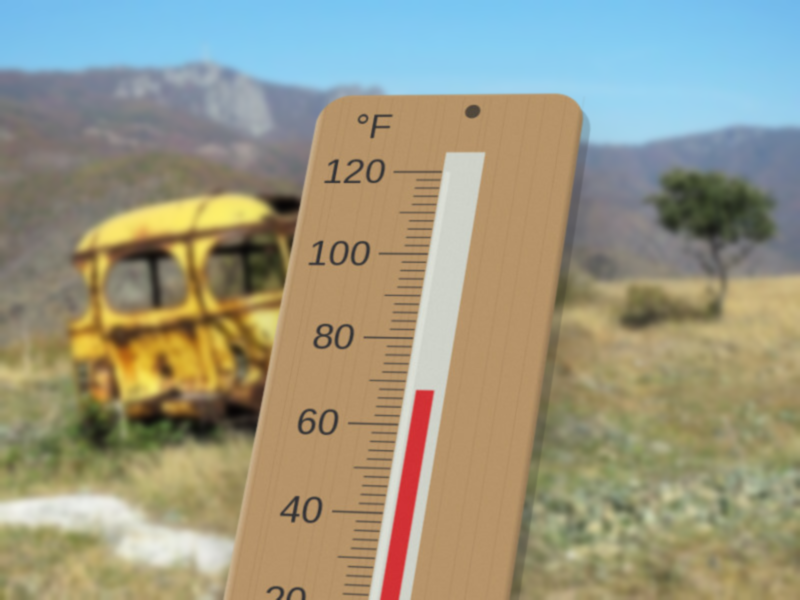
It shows 68 °F
